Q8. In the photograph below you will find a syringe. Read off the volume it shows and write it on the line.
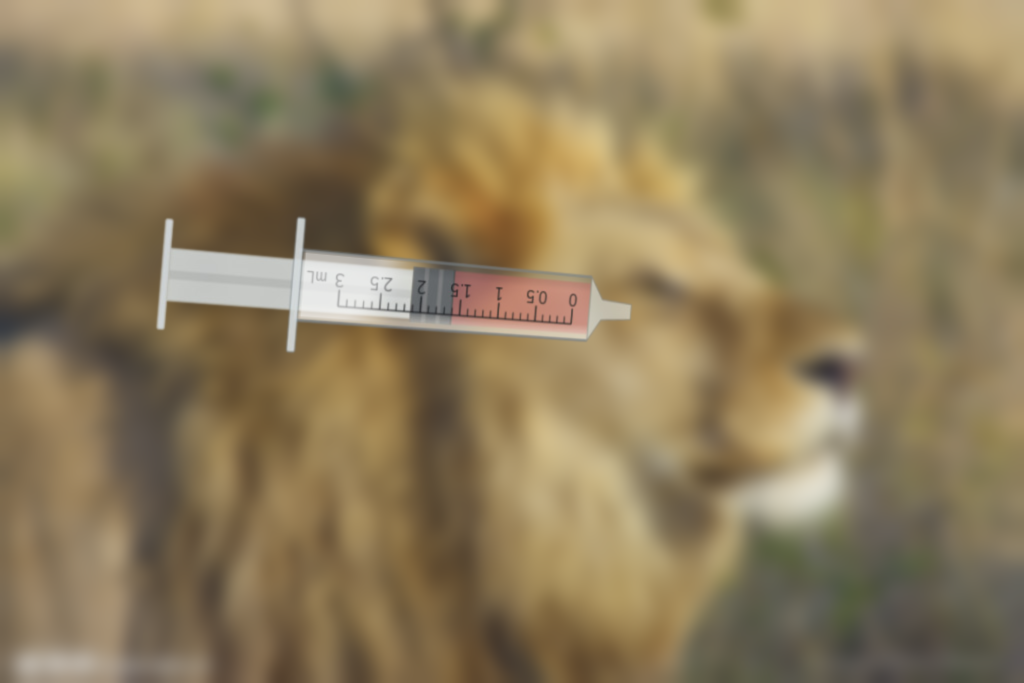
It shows 1.6 mL
